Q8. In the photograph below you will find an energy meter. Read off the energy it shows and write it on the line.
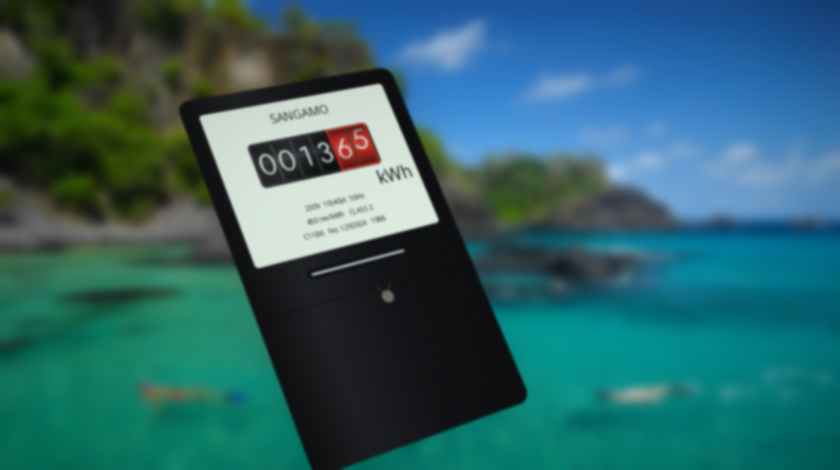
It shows 13.65 kWh
